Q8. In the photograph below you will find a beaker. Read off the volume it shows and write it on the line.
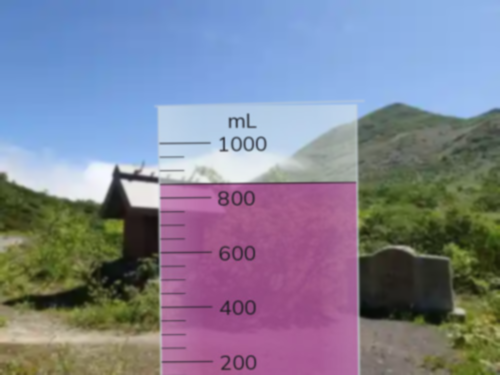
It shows 850 mL
